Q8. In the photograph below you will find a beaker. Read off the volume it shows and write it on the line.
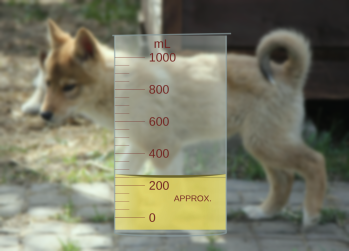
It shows 250 mL
